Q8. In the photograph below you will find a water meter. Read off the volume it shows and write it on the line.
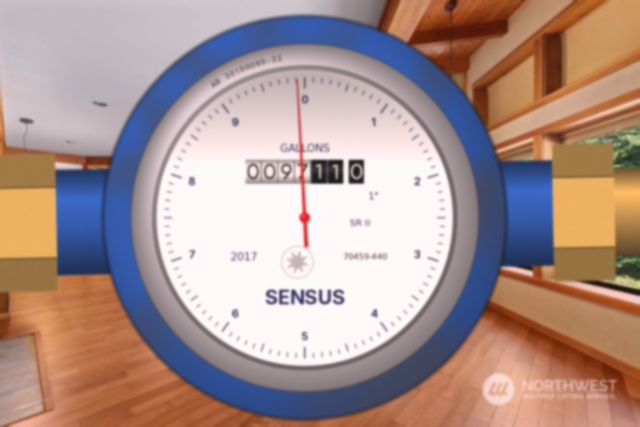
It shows 97109.9 gal
